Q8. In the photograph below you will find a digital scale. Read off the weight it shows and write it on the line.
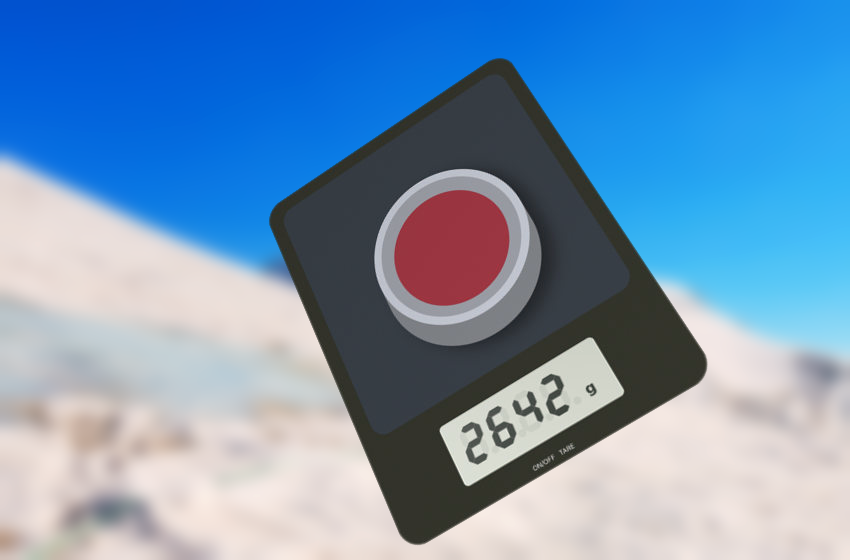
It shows 2642 g
